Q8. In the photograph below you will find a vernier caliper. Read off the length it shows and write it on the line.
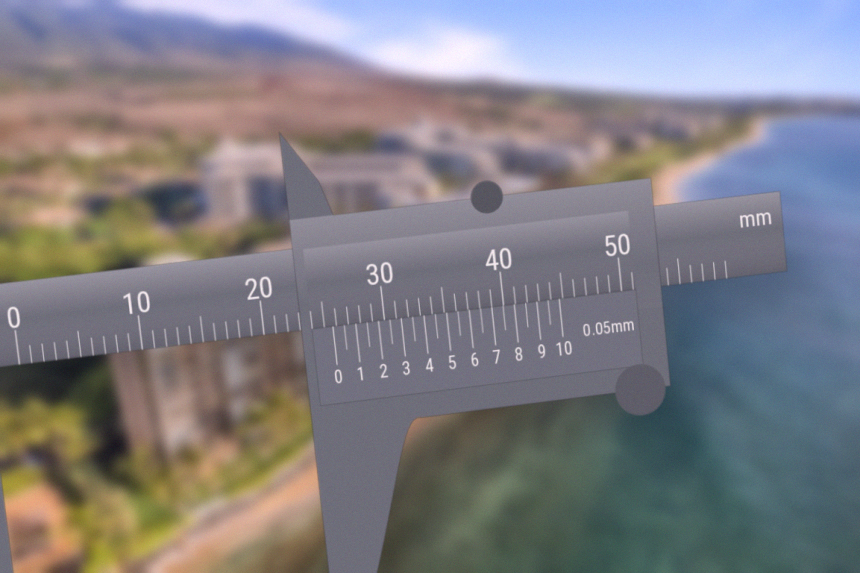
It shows 25.7 mm
